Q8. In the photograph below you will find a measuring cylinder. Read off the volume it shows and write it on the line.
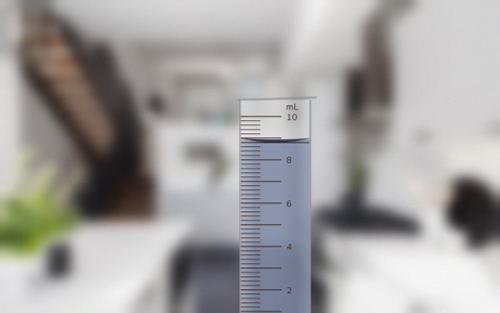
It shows 8.8 mL
